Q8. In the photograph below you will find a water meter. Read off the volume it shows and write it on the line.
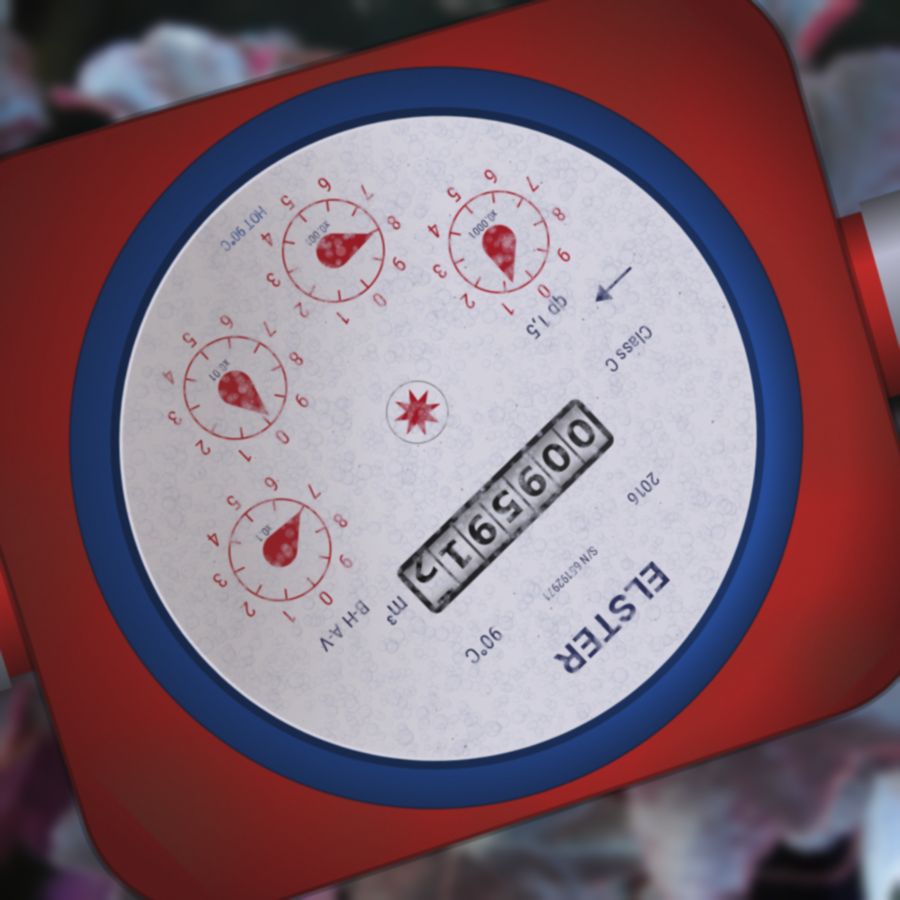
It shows 95911.6980 m³
